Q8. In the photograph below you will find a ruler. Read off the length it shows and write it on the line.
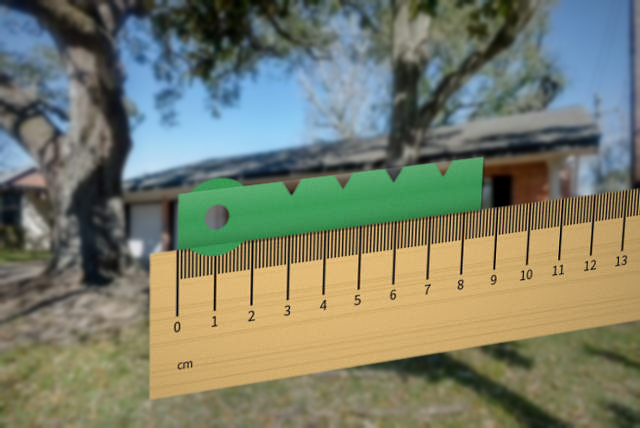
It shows 8.5 cm
